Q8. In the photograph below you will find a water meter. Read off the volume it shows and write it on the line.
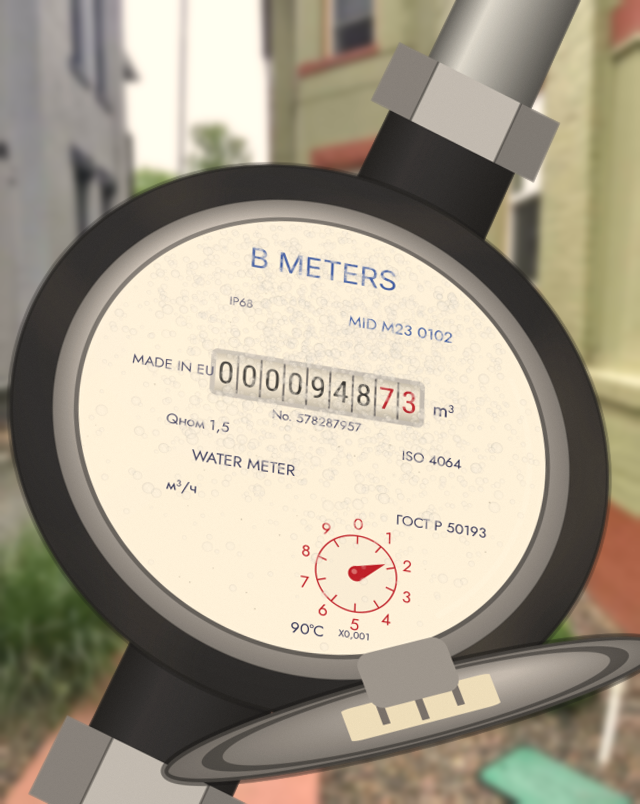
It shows 948.731 m³
